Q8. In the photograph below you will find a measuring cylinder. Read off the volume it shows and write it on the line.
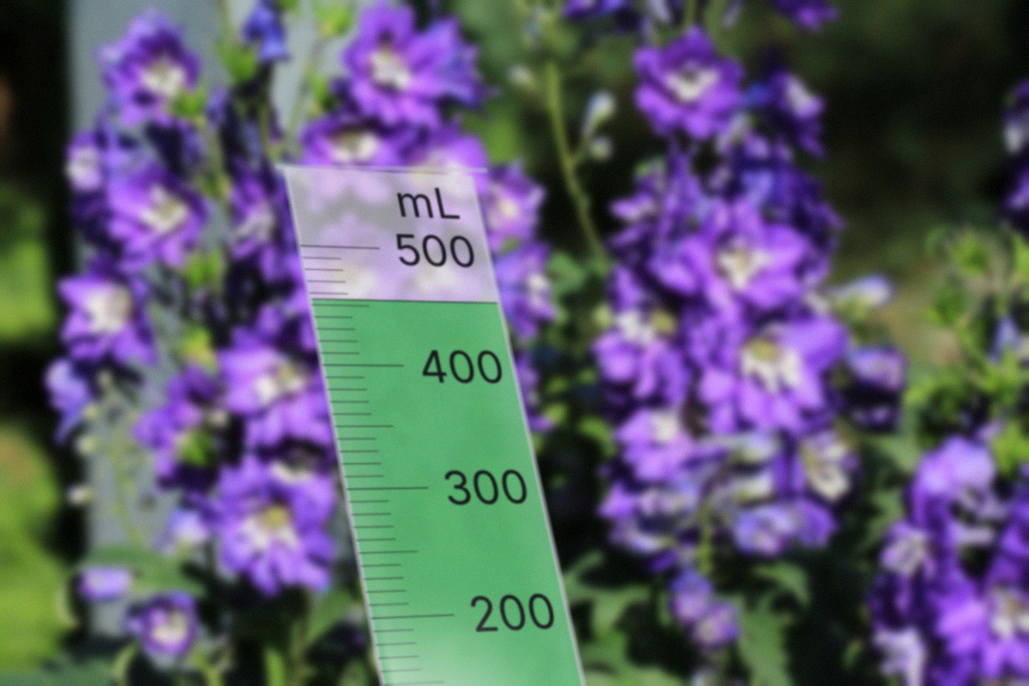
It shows 455 mL
